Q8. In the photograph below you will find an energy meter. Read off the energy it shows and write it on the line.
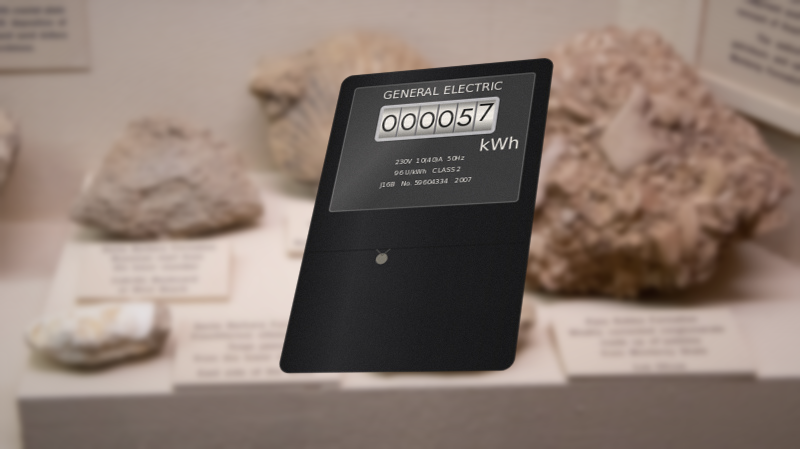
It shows 57 kWh
